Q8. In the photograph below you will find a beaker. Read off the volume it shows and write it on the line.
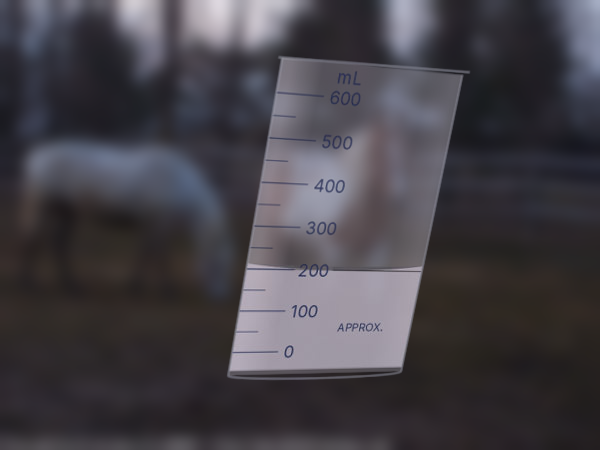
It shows 200 mL
